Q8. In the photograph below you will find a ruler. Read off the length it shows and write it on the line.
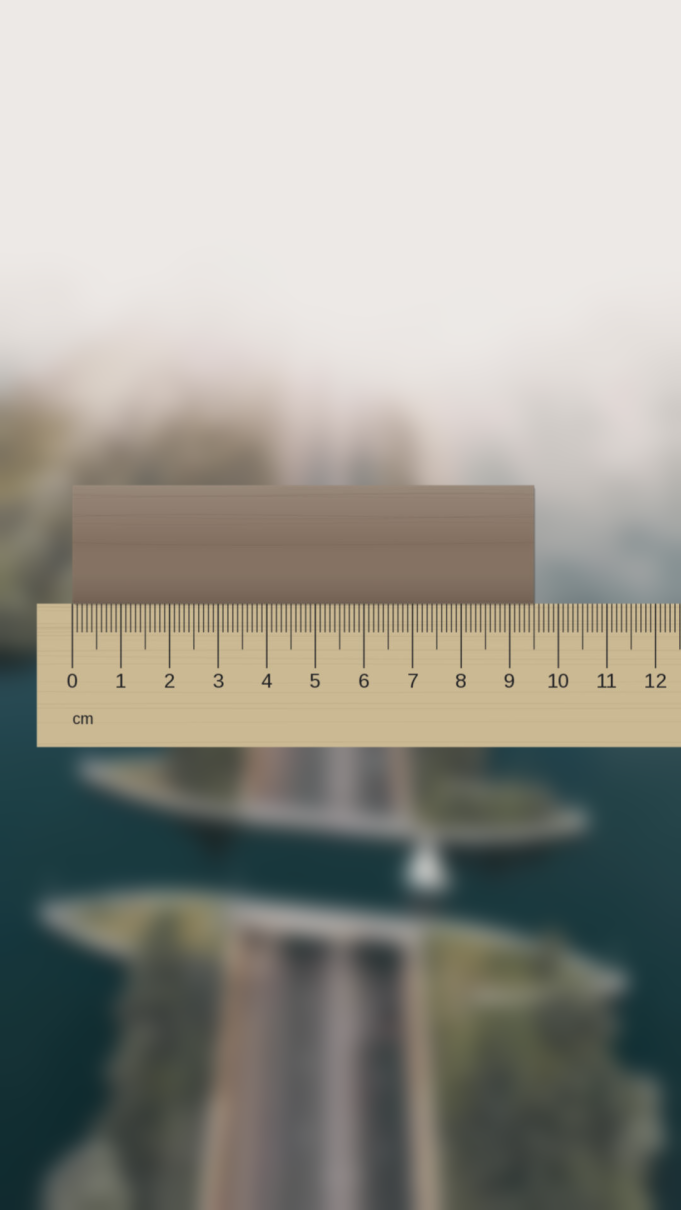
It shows 9.5 cm
